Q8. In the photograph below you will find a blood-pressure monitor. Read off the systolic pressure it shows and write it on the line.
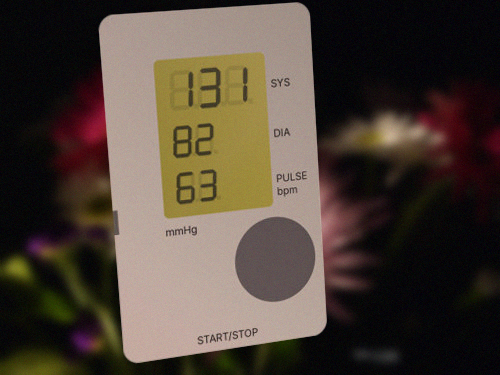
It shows 131 mmHg
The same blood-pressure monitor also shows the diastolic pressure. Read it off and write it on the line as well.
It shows 82 mmHg
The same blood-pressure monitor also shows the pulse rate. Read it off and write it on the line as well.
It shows 63 bpm
